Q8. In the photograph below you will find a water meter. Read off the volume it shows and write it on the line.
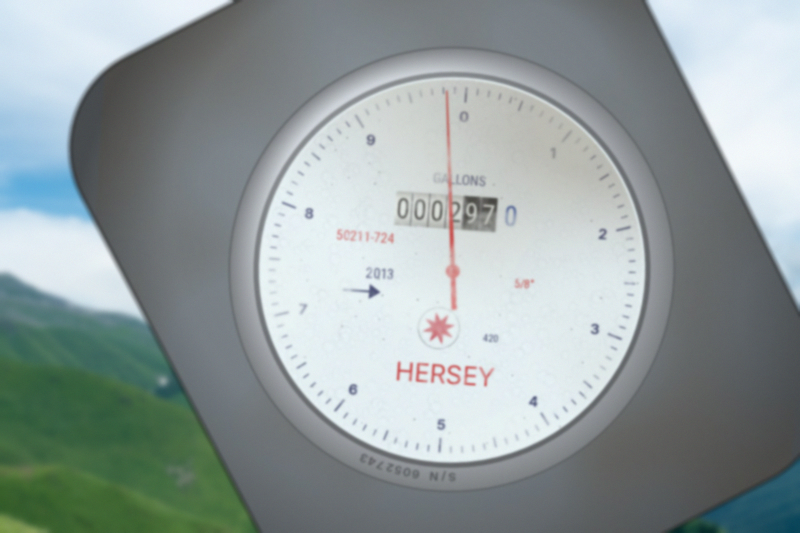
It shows 2969.8 gal
